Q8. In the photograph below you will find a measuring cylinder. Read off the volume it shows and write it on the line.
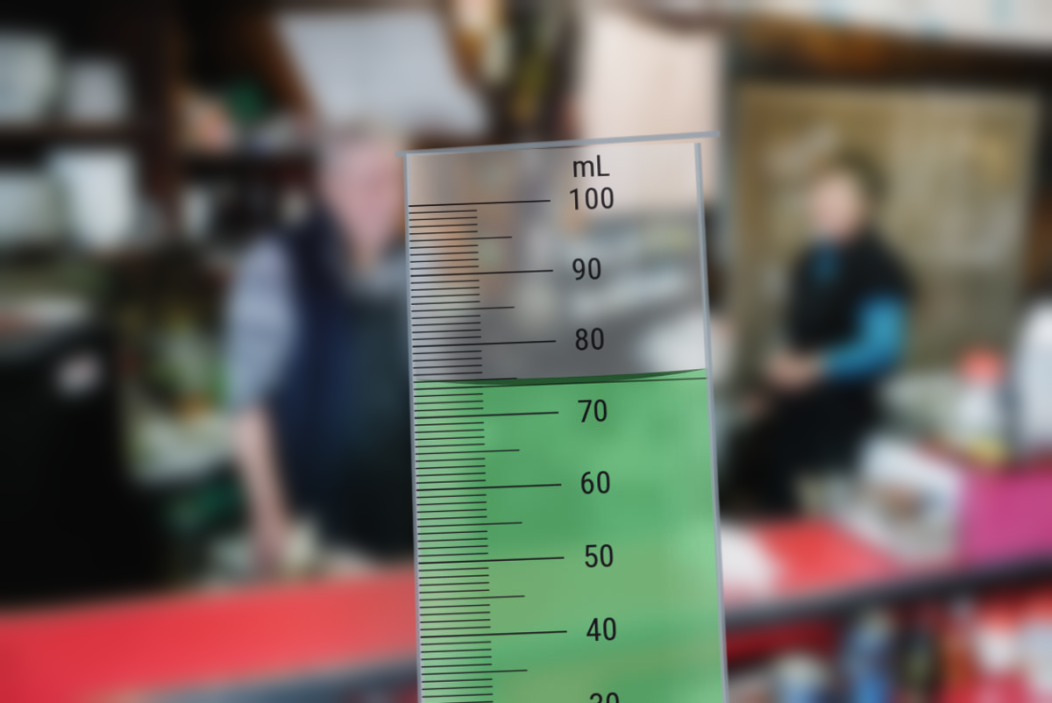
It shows 74 mL
